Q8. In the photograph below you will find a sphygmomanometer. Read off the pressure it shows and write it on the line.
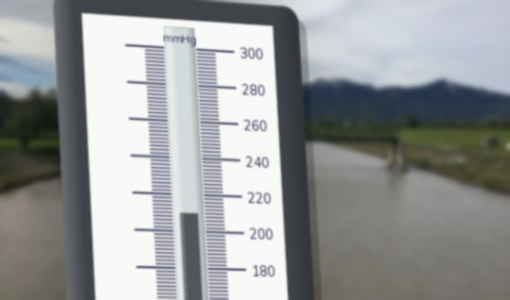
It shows 210 mmHg
